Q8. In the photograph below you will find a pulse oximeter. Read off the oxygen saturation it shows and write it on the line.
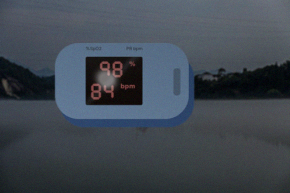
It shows 98 %
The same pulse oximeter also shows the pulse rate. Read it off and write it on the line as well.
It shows 84 bpm
